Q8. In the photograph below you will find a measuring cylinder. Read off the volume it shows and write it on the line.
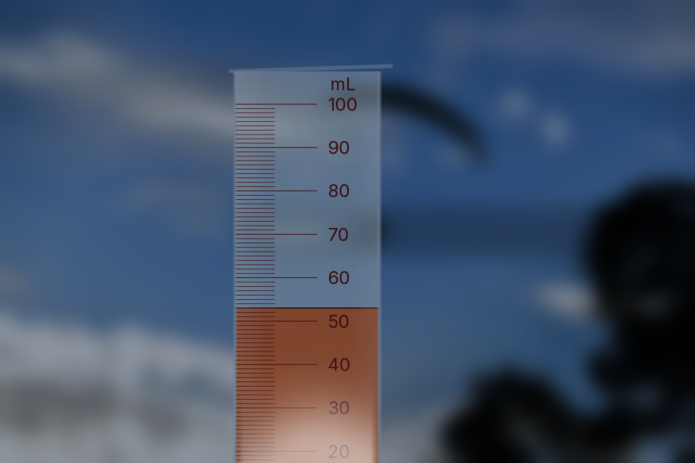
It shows 53 mL
